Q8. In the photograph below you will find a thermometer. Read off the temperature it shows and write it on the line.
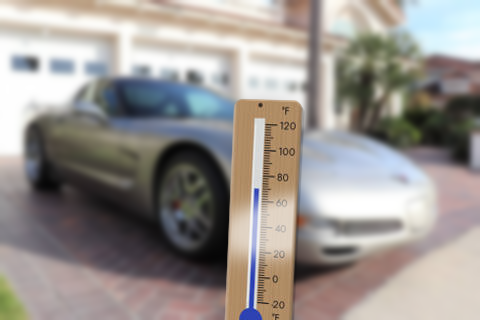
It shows 70 °F
